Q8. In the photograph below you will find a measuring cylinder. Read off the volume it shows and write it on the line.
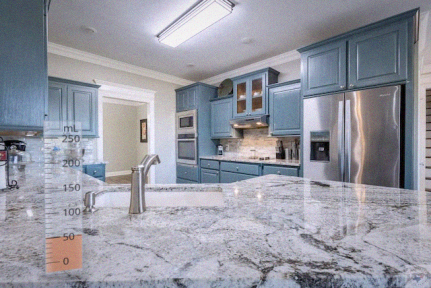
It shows 50 mL
